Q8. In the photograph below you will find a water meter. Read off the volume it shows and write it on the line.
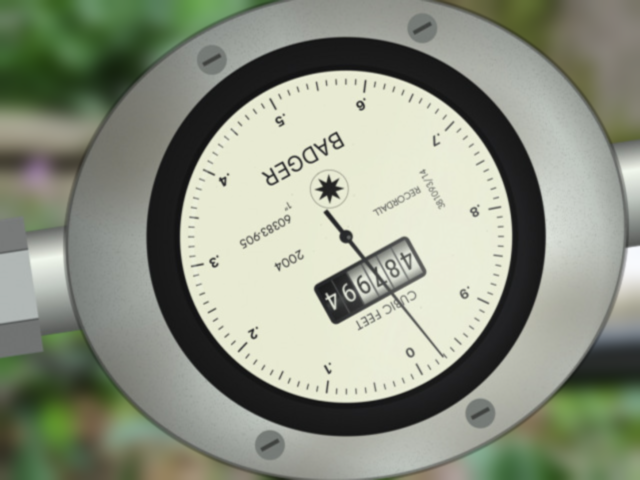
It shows 487993.97 ft³
